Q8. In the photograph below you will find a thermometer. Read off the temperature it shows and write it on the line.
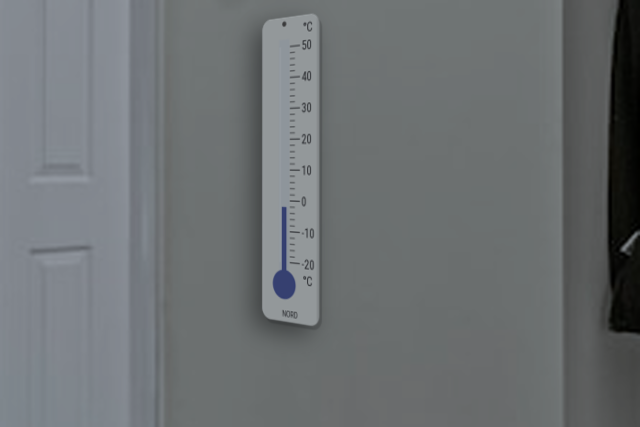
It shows -2 °C
